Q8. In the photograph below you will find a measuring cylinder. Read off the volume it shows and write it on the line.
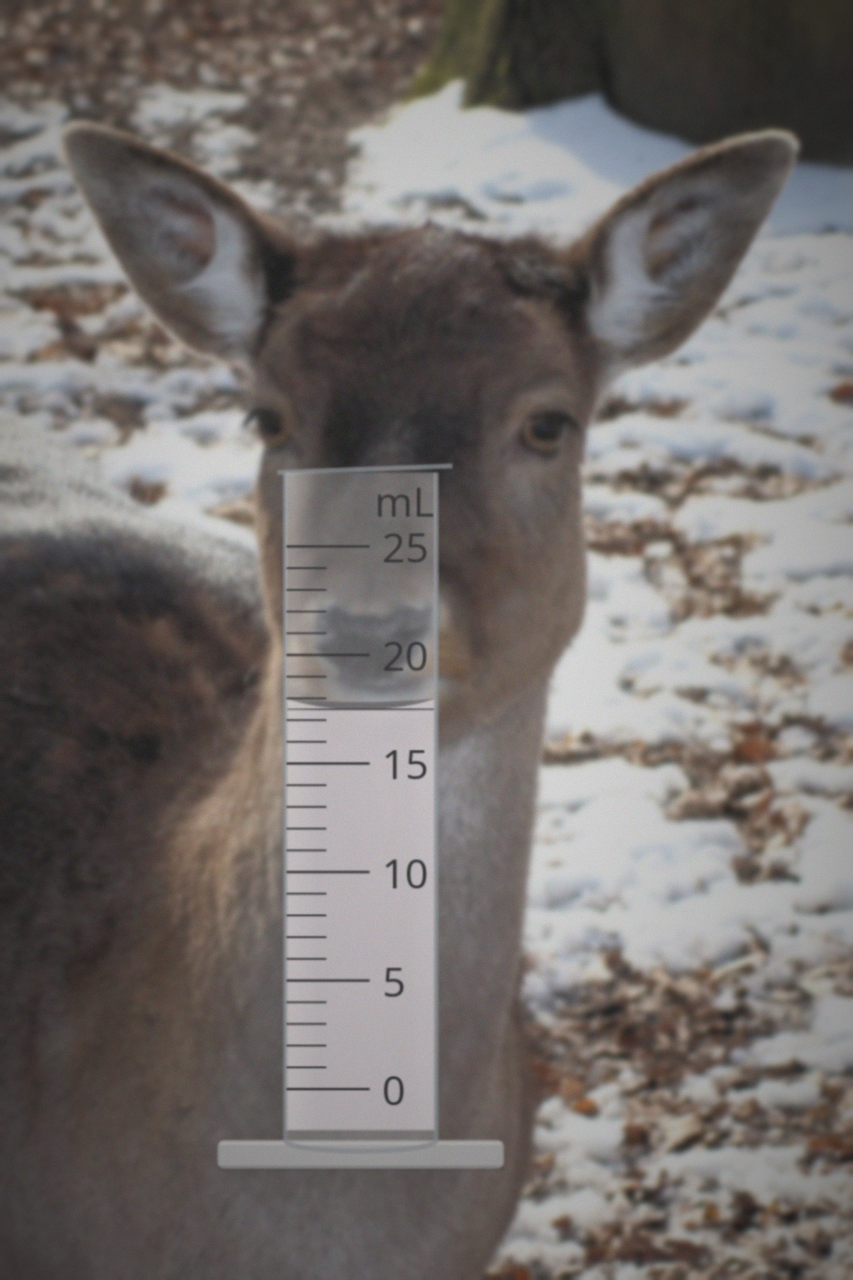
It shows 17.5 mL
